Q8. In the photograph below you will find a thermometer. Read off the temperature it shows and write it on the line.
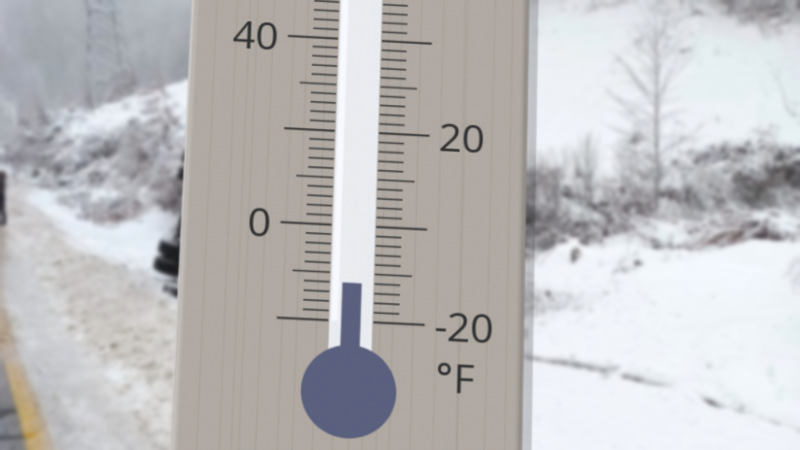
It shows -12 °F
